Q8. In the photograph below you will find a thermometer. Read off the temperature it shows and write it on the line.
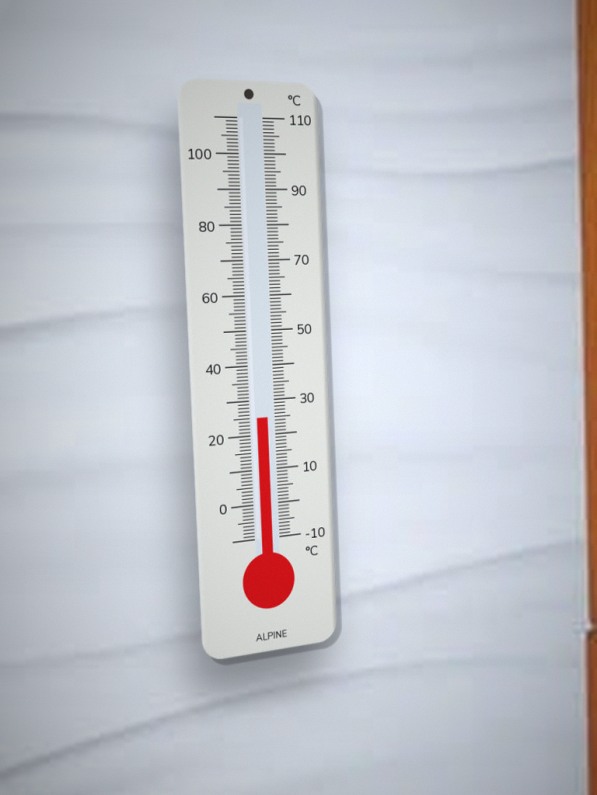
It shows 25 °C
